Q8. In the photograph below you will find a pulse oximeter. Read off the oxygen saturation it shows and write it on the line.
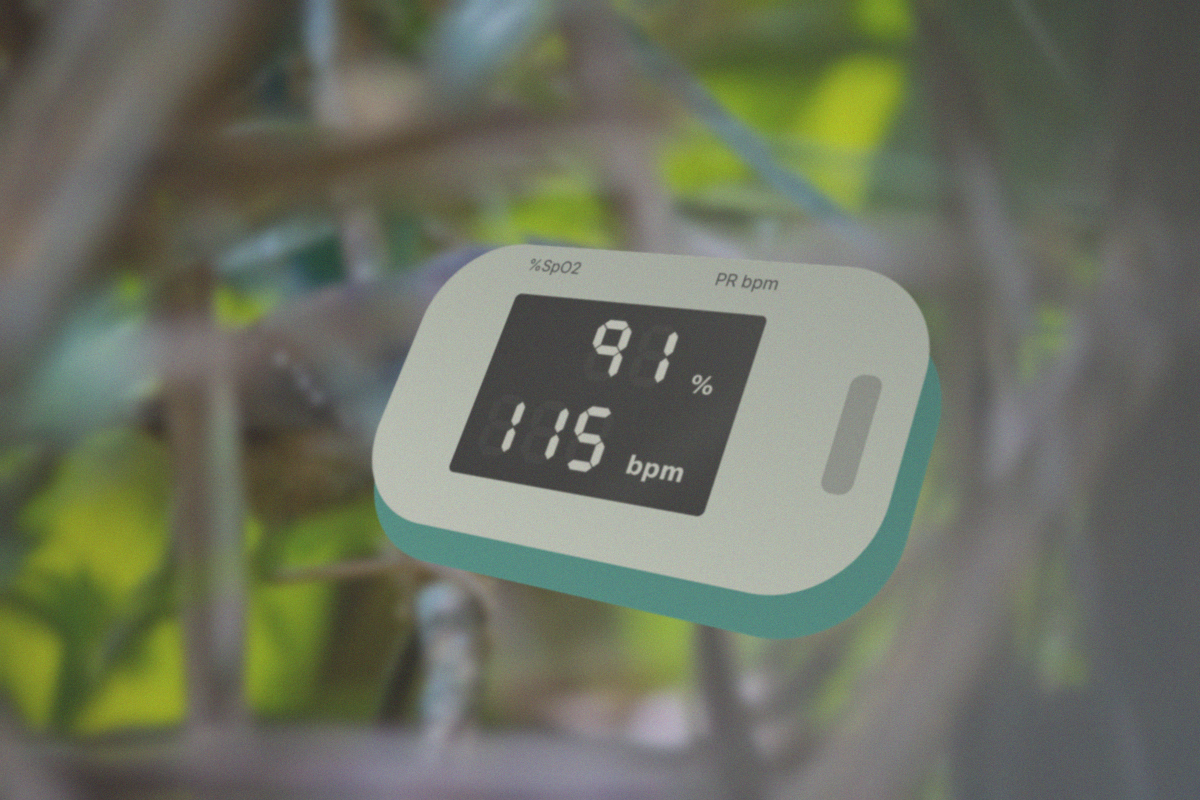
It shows 91 %
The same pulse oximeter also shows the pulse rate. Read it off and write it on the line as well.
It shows 115 bpm
